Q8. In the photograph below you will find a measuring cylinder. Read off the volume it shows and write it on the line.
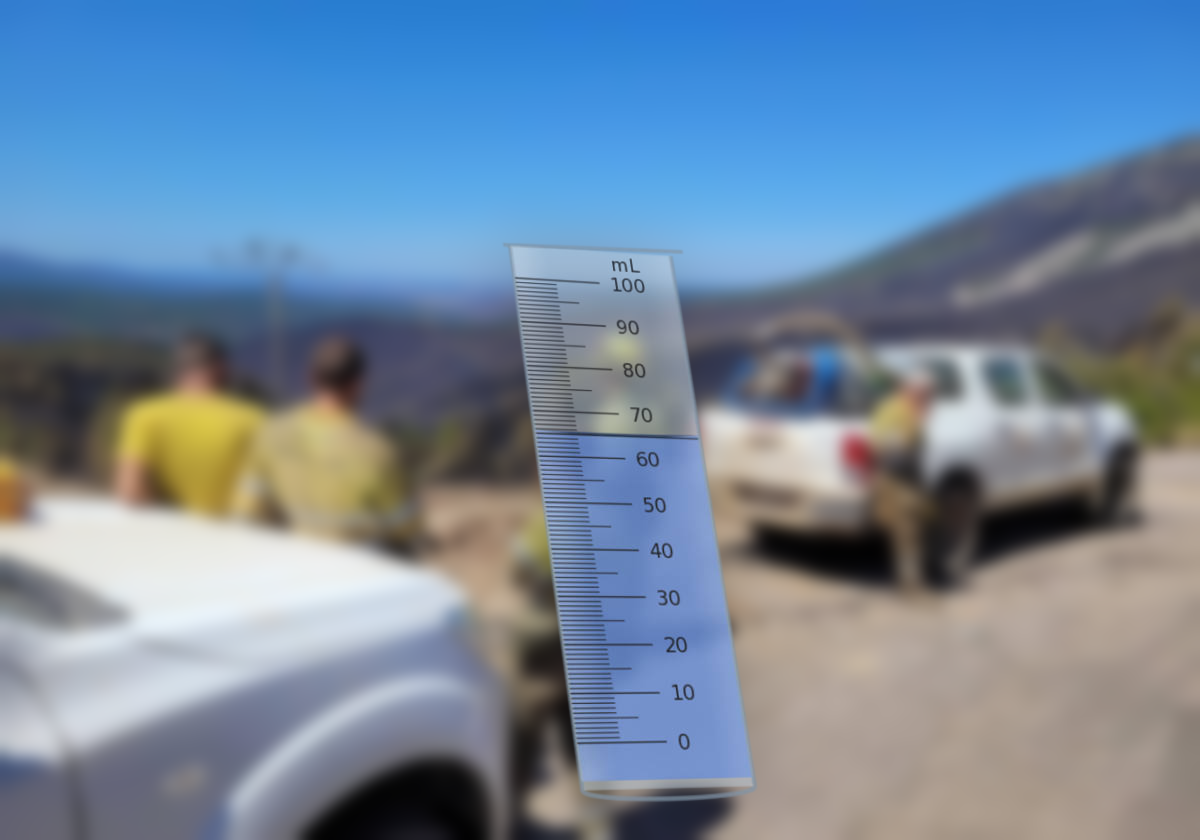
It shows 65 mL
